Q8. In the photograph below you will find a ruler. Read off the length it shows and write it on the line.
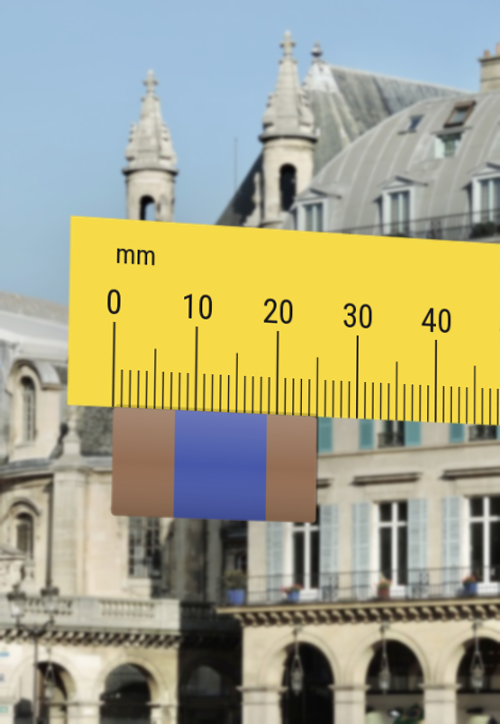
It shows 25 mm
